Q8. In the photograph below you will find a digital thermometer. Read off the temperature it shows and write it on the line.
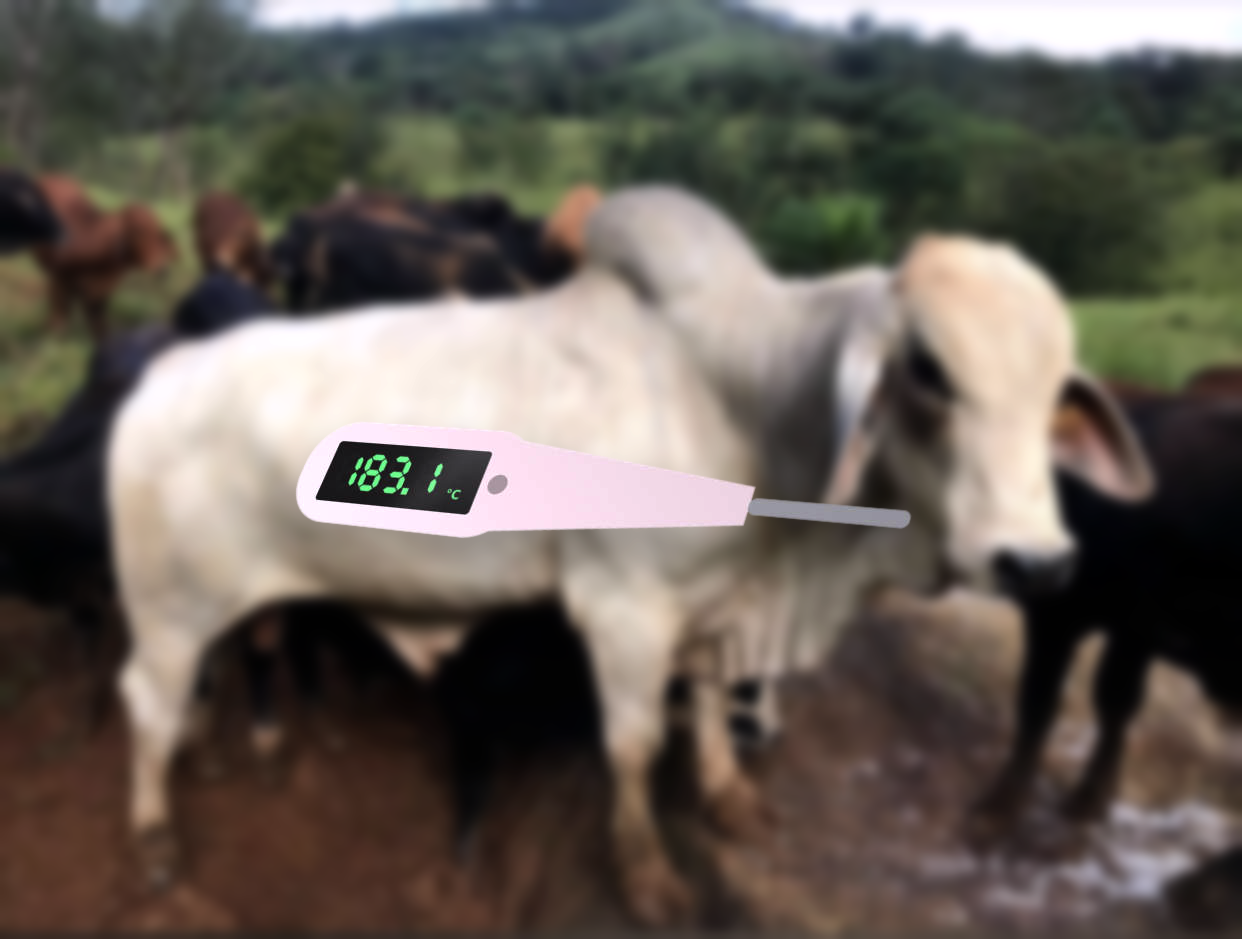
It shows 183.1 °C
